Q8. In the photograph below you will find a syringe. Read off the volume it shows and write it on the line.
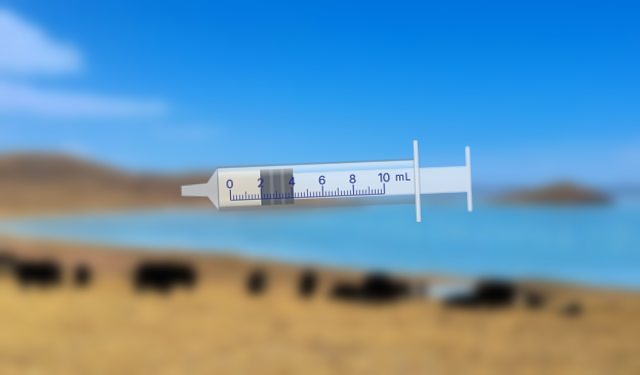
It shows 2 mL
